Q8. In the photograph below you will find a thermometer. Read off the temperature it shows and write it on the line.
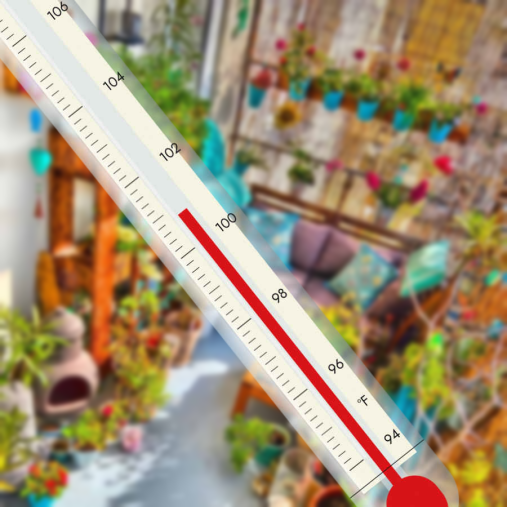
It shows 100.8 °F
